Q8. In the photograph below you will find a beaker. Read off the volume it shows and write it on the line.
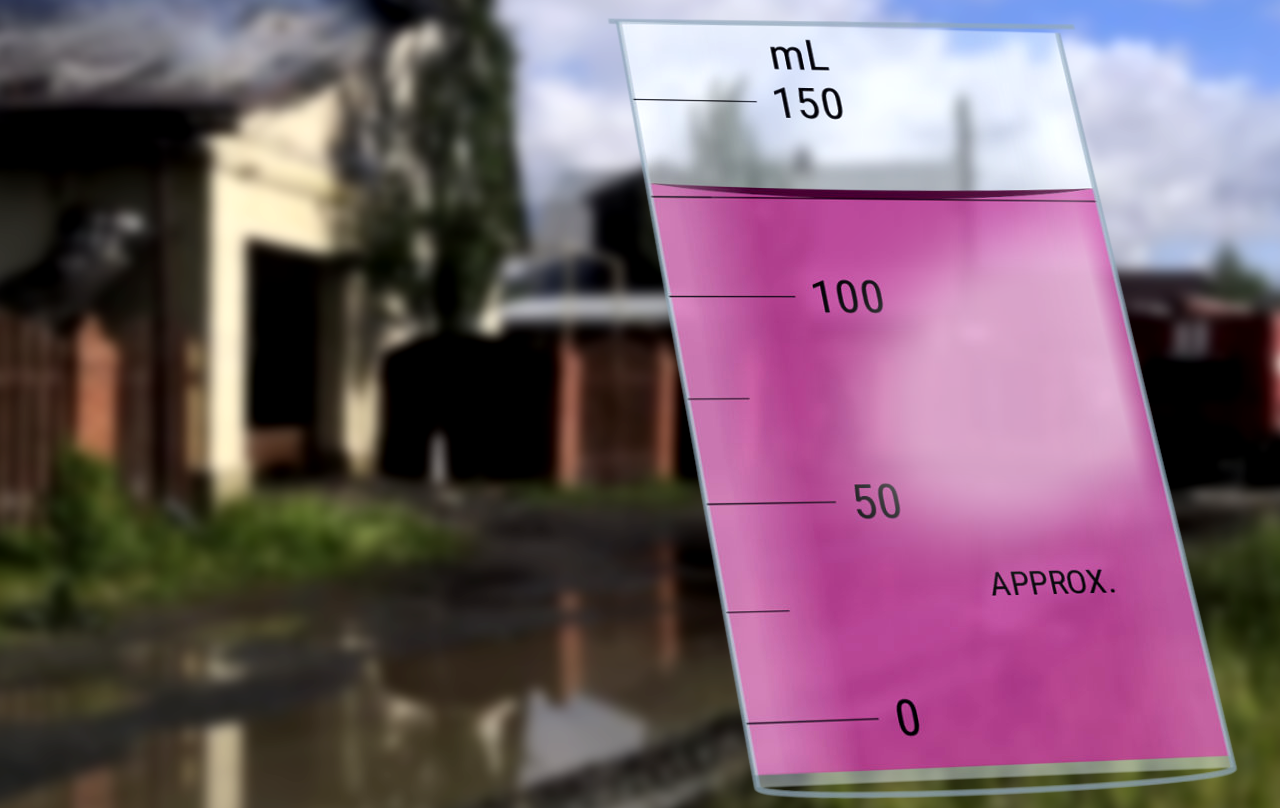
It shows 125 mL
